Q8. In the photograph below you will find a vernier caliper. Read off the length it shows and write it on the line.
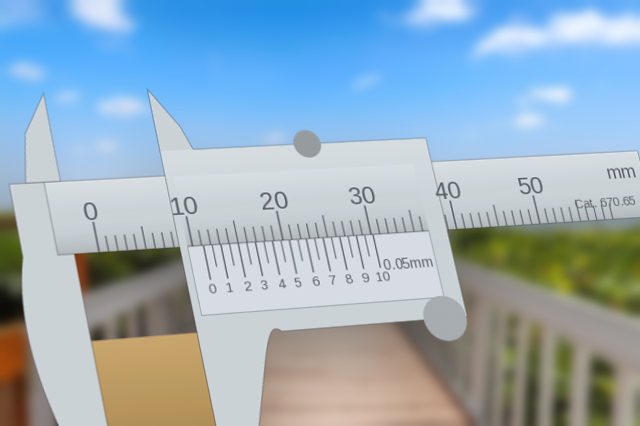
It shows 11.2 mm
